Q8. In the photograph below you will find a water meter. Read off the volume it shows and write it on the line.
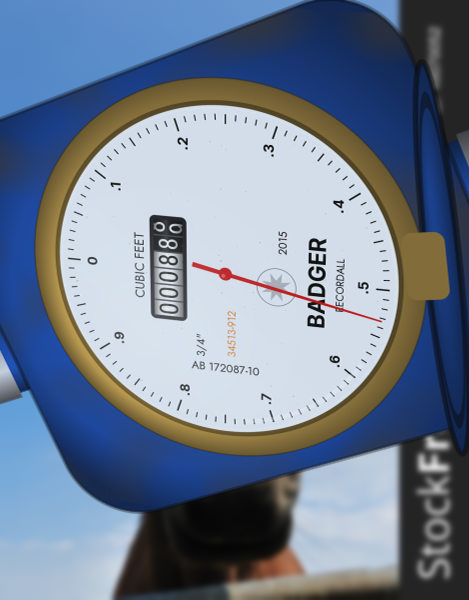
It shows 888.53 ft³
